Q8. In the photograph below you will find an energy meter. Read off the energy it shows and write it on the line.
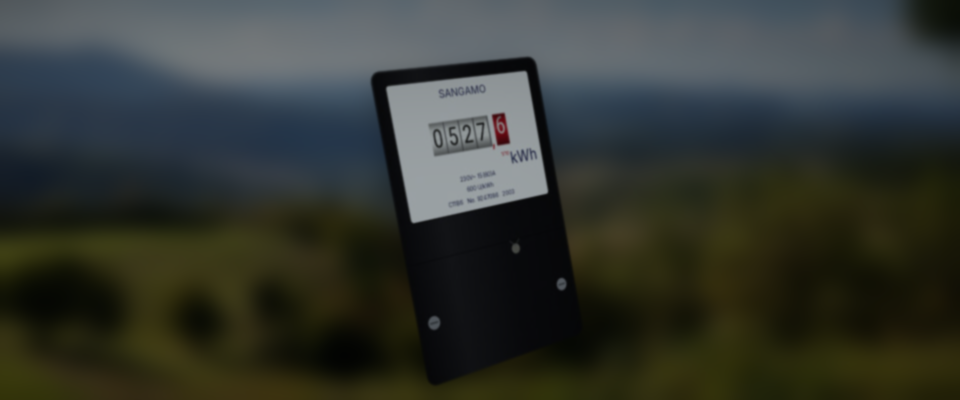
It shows 527.6 kWh
